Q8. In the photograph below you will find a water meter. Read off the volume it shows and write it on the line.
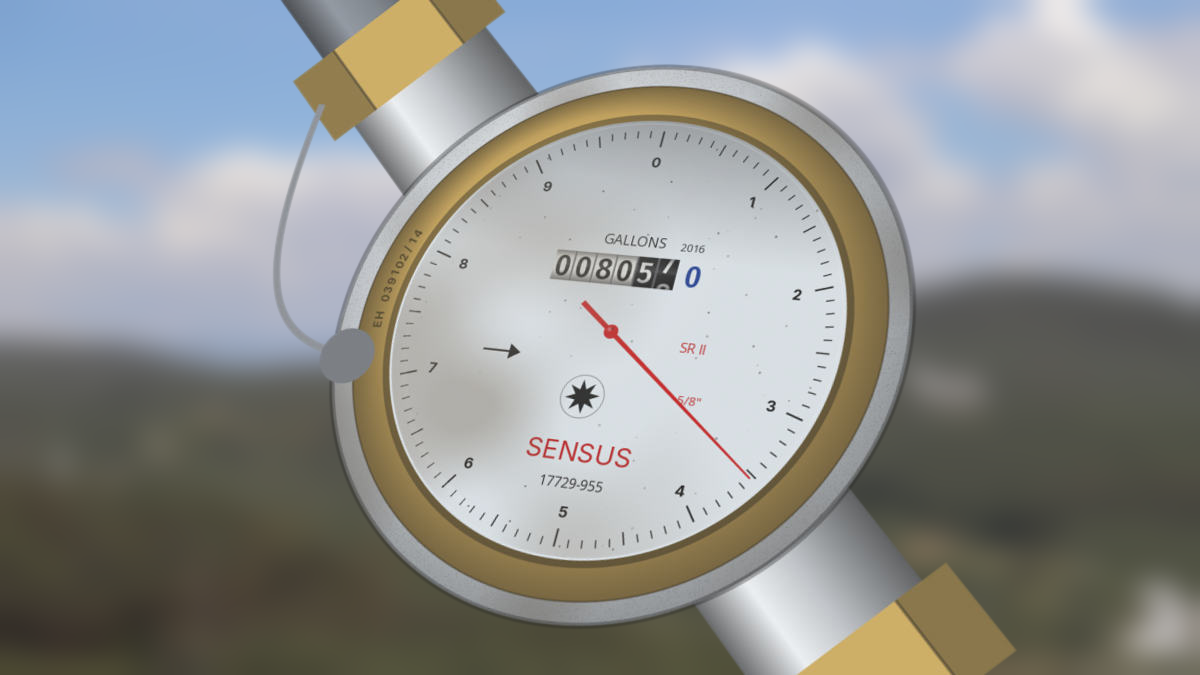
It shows 80573.5 gal
